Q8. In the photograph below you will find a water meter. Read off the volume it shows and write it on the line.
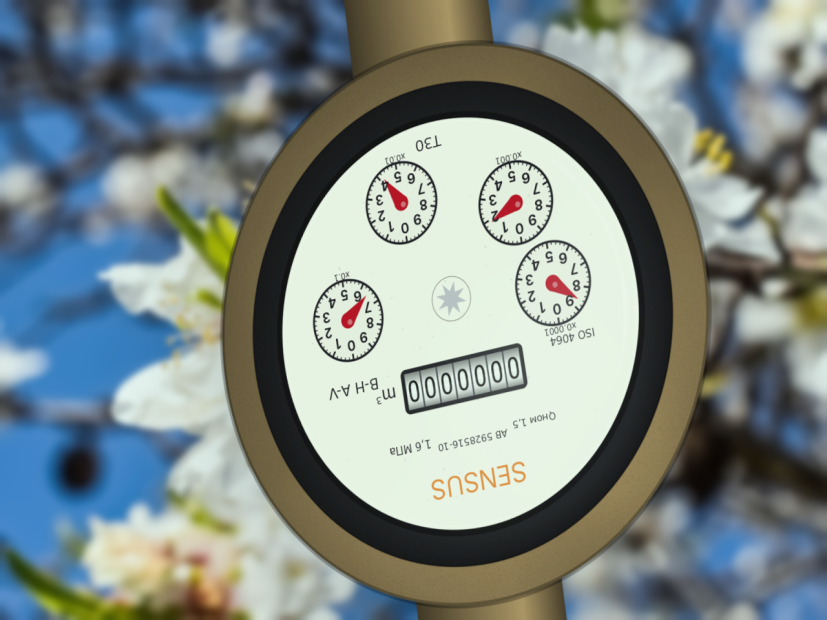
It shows 0.6418 m³
